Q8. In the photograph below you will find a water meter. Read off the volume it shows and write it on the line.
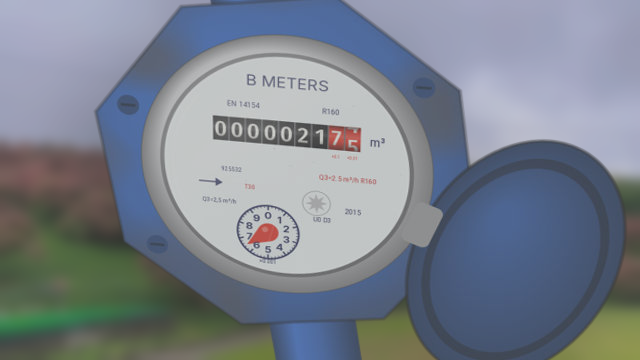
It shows 21.746 m³
